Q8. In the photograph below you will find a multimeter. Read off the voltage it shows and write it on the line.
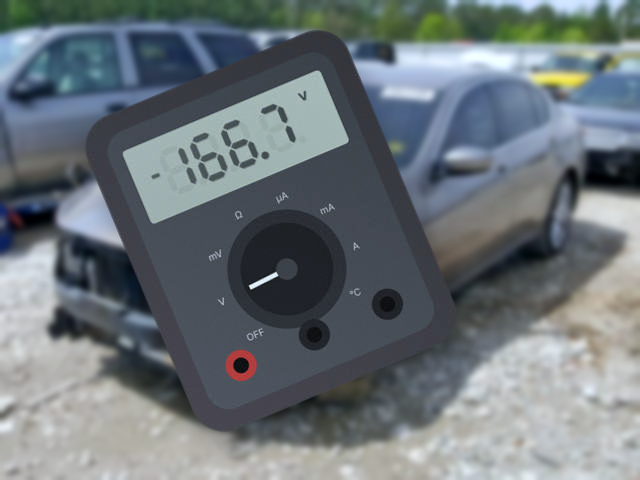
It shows -166.7 V
